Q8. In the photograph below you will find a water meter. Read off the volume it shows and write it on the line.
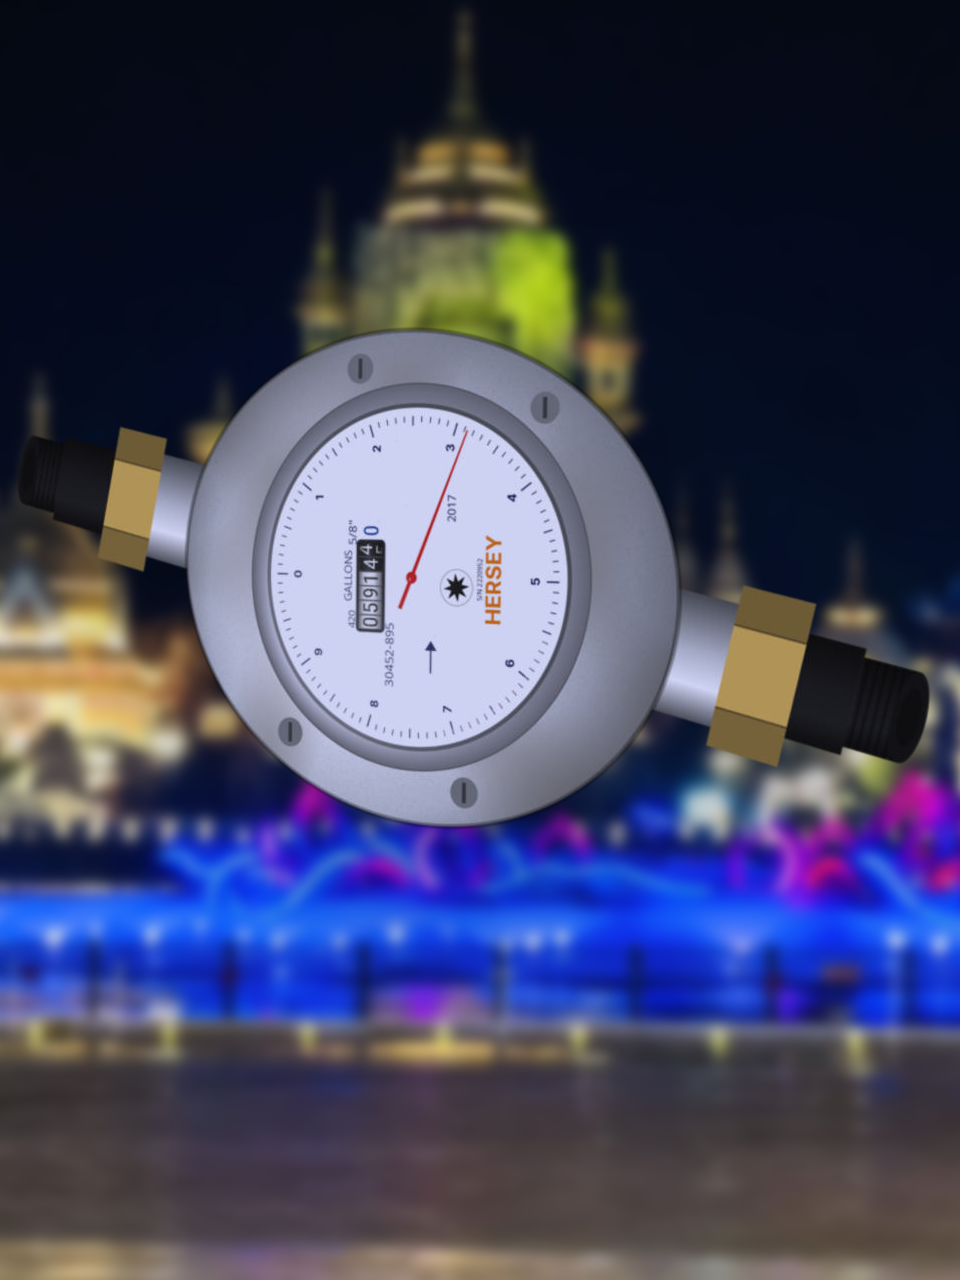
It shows 591443.1 gal
